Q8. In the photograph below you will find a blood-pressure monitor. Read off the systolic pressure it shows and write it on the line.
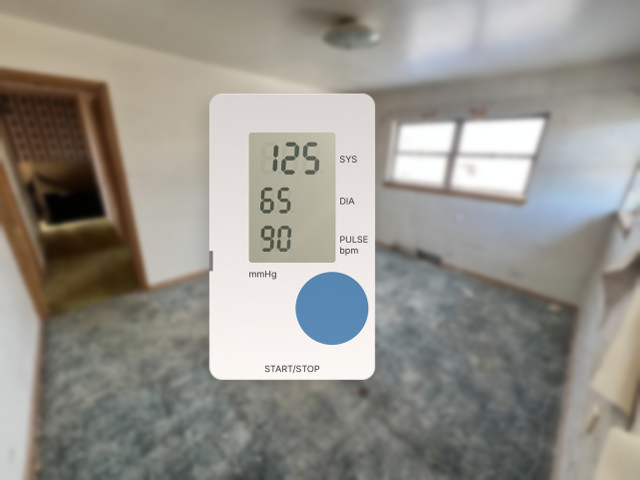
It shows 125 mmHg
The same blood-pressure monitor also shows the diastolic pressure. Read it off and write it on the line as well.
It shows 65 mmHg
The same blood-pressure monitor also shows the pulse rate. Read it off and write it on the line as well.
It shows 90 bpm
